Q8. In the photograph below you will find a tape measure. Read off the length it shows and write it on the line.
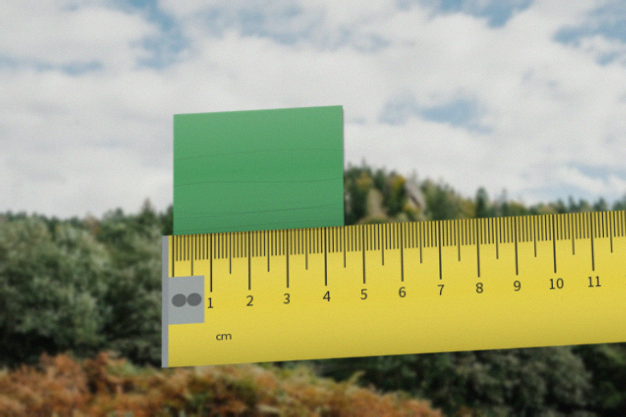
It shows 4.5 cm
